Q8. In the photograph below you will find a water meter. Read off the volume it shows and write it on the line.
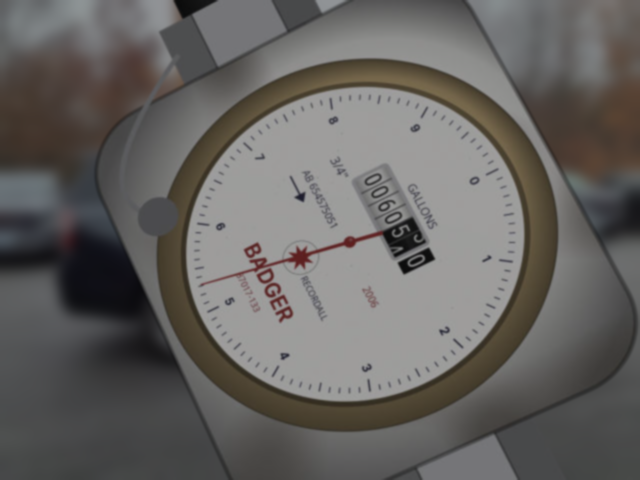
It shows 60535.3 gal
